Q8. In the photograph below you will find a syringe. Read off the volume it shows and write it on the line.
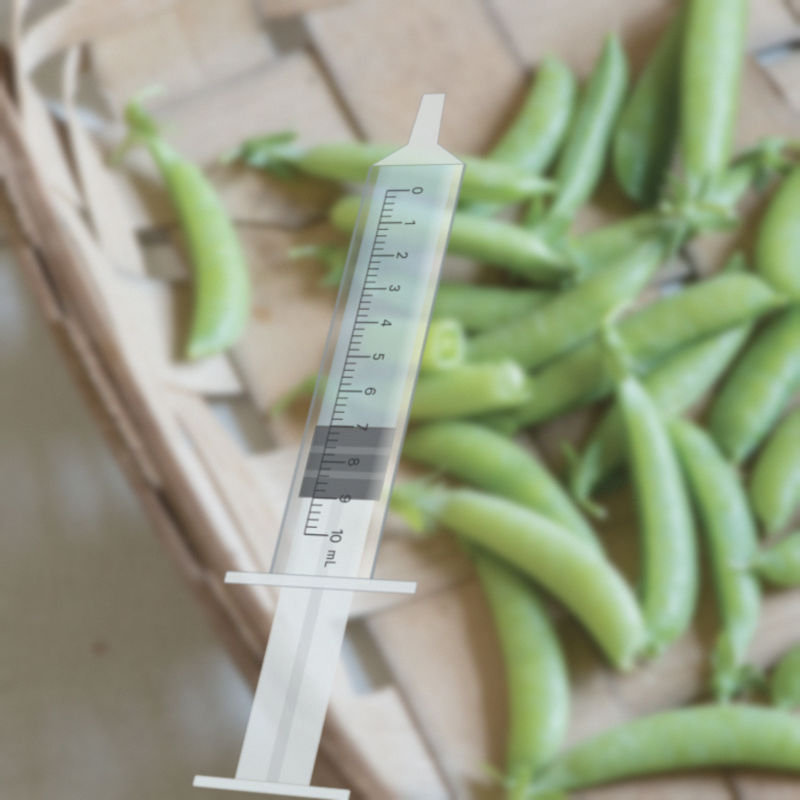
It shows 7 mL
